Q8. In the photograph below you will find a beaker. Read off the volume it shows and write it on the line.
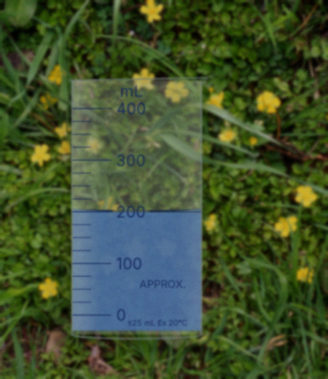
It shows 200 mL
